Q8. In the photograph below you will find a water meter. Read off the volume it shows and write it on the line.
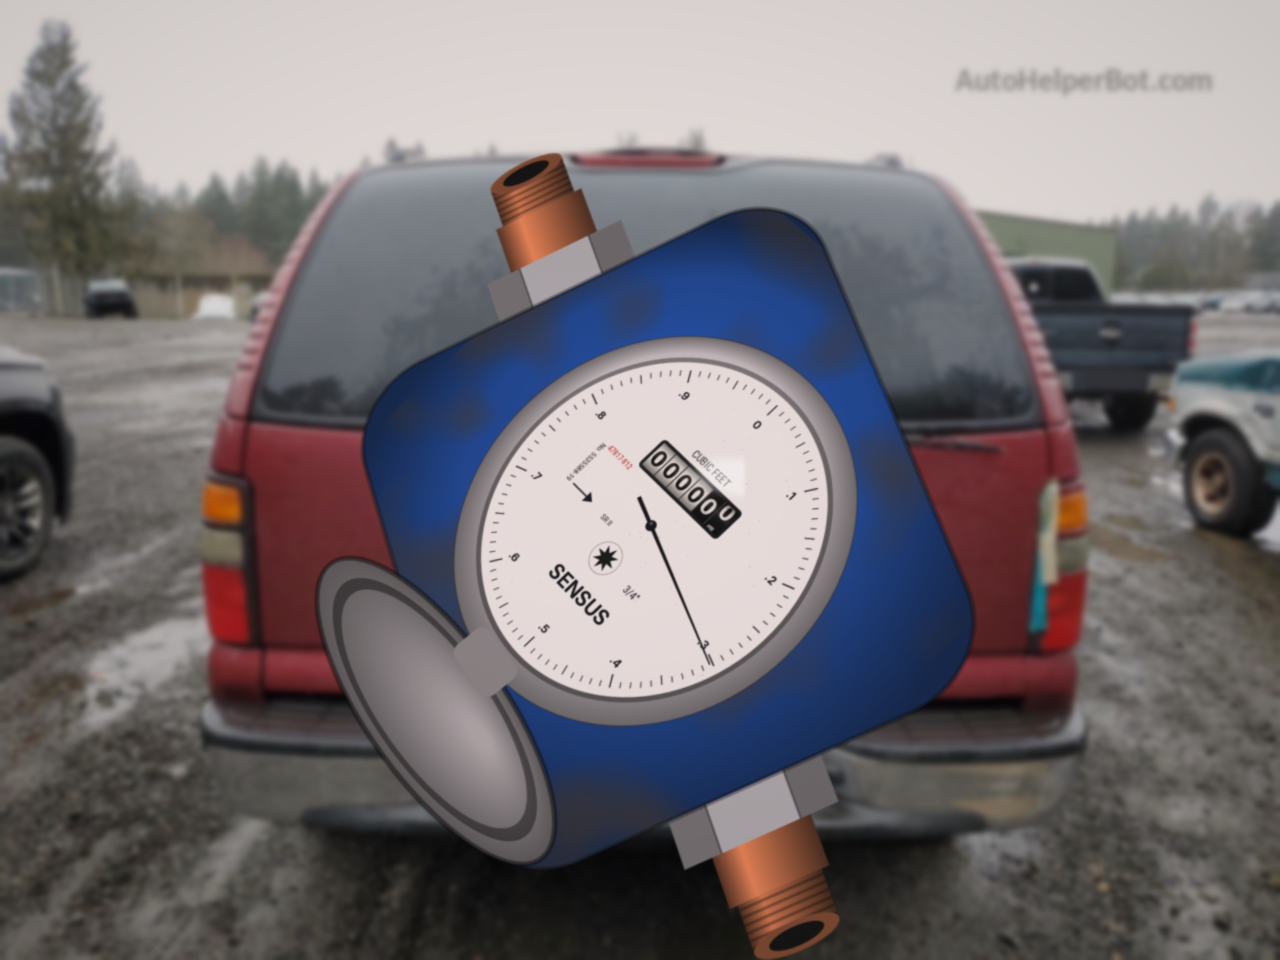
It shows 0.30 ft³
